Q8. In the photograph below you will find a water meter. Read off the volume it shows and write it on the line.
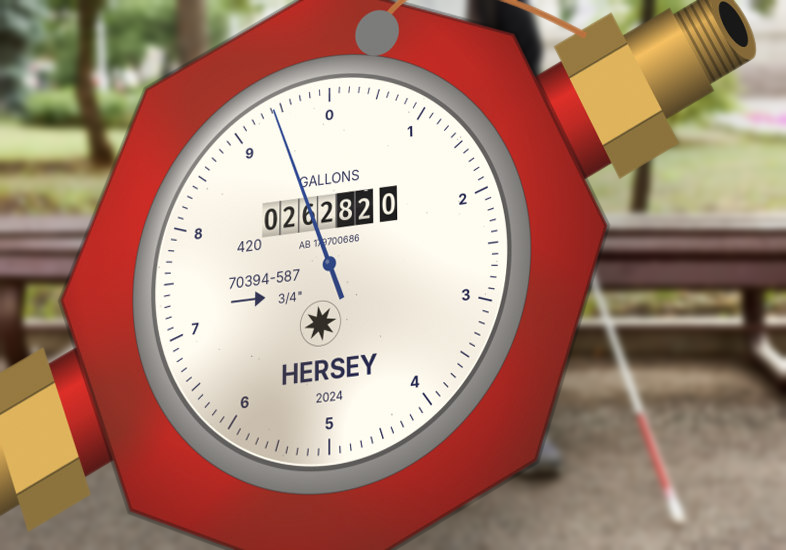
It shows 262819.4 gal
